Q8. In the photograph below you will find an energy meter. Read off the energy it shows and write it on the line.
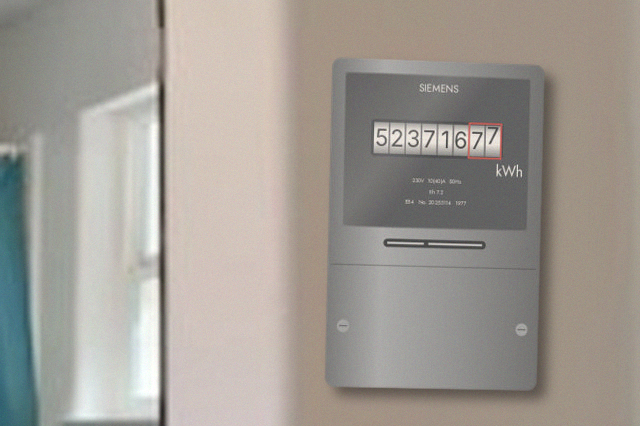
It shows 523716.77 kWh
